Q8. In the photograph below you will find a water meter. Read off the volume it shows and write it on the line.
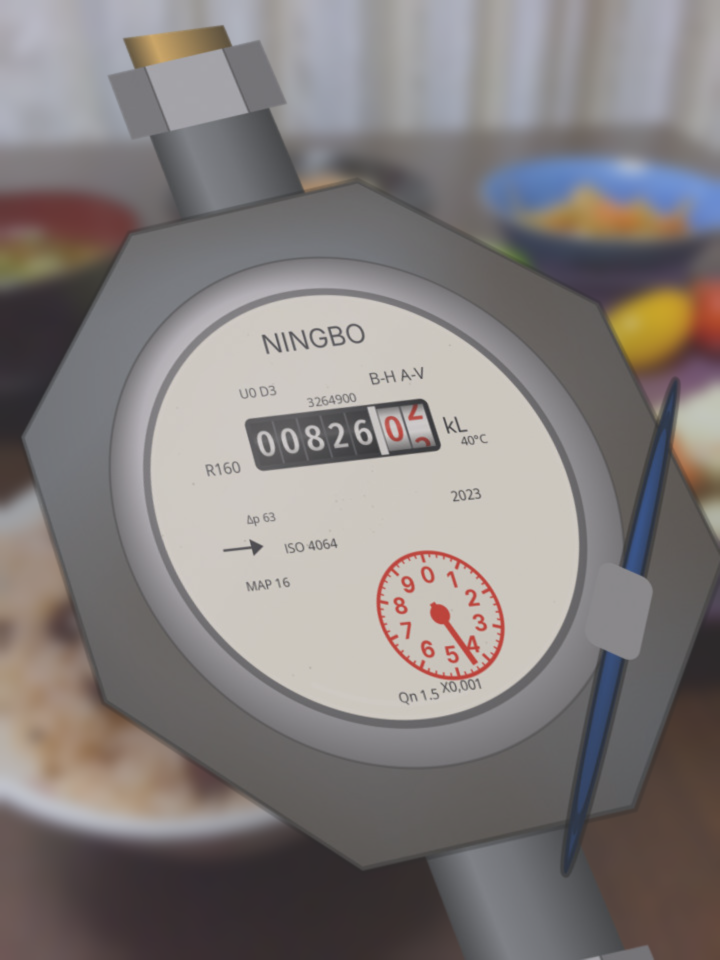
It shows 826.024 kL
